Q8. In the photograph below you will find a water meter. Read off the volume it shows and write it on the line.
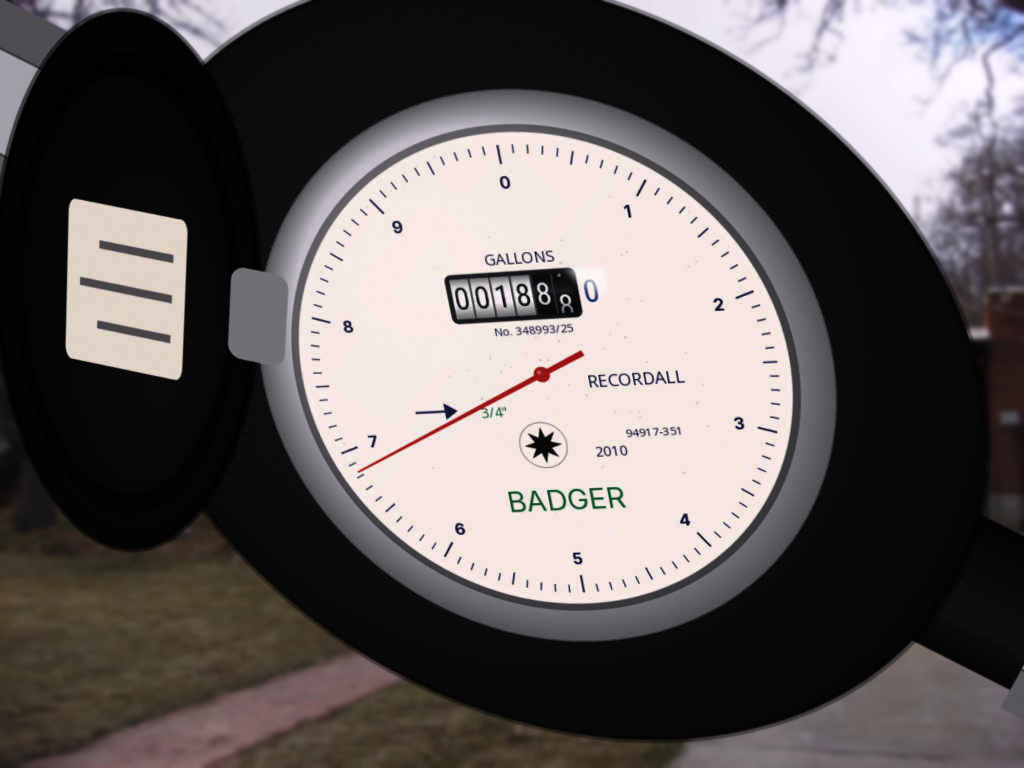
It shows 18876.8 gal
